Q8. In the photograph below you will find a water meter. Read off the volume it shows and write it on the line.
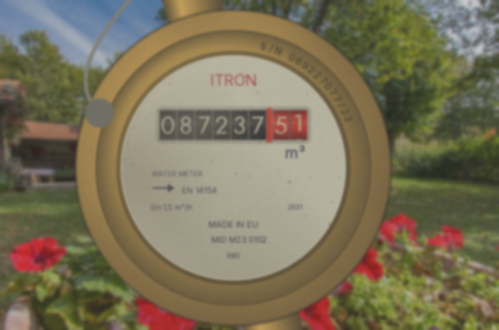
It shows 87237.51 m³
